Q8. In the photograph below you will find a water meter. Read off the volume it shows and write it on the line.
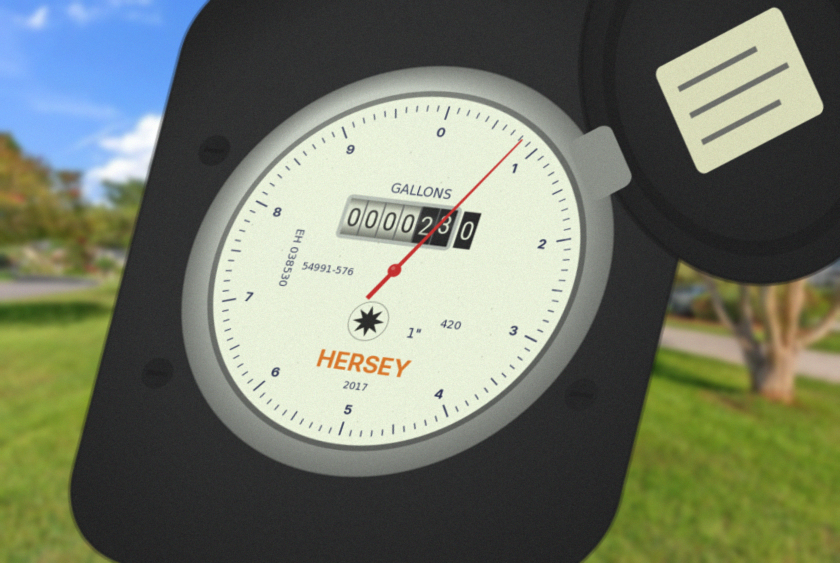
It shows 230.8 gal
